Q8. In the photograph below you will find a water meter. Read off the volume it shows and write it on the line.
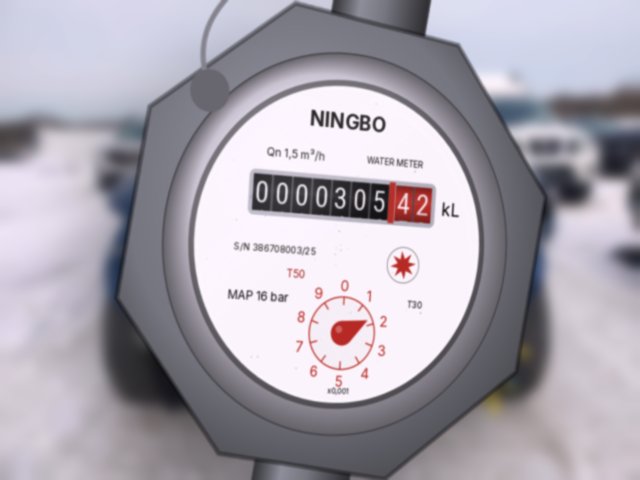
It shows 305.421 kL
